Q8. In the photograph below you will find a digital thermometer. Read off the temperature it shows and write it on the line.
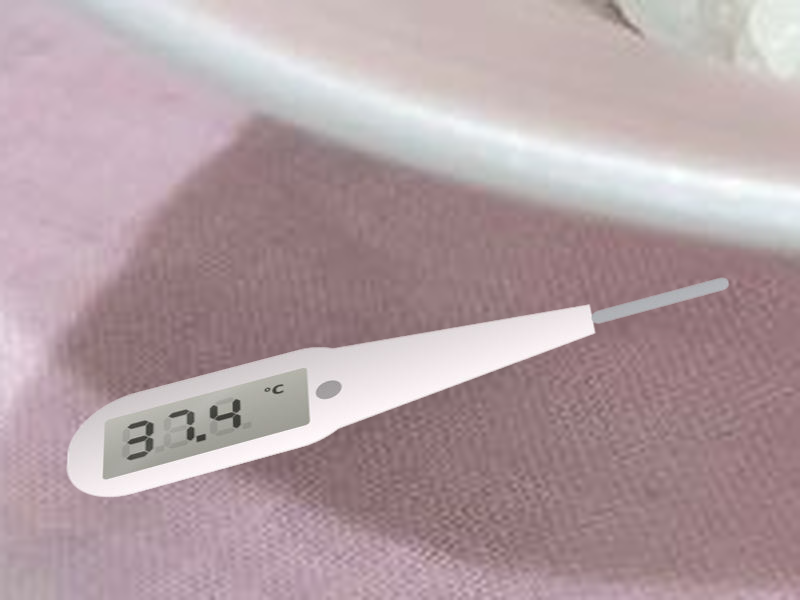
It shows 37.4 °C
